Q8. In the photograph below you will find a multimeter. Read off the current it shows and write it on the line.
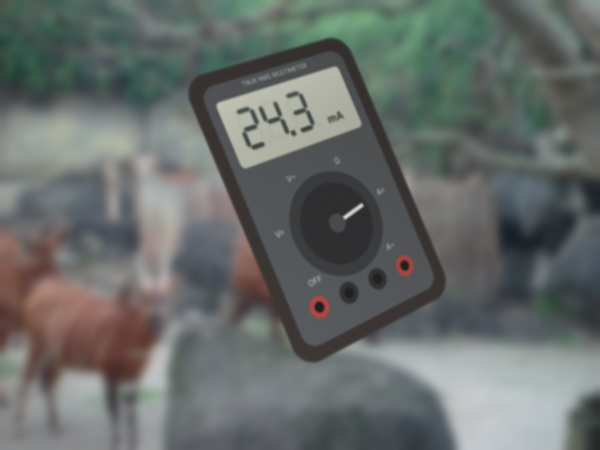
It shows 24.3 mA
